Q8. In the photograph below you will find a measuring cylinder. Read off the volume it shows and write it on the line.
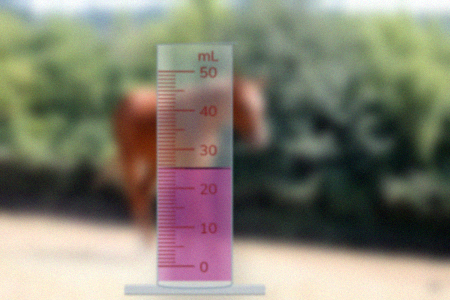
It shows 25 mL
